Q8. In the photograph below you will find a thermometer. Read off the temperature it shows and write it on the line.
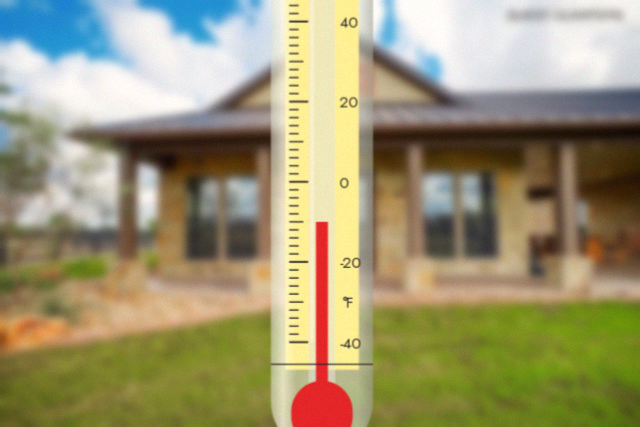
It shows -10 °F
